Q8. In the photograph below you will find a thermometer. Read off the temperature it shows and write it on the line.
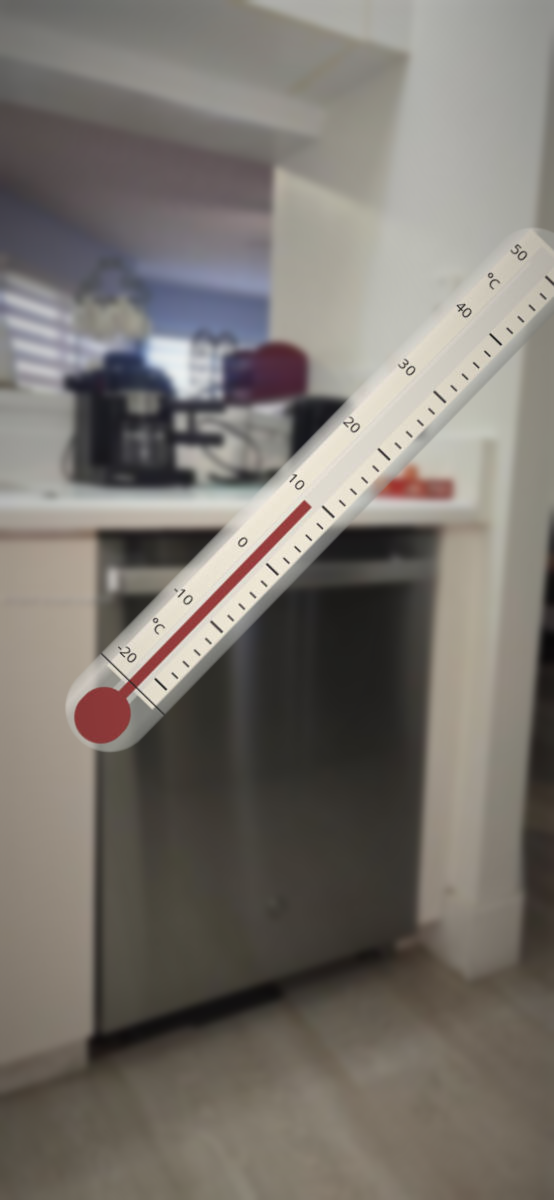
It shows 9 °C
